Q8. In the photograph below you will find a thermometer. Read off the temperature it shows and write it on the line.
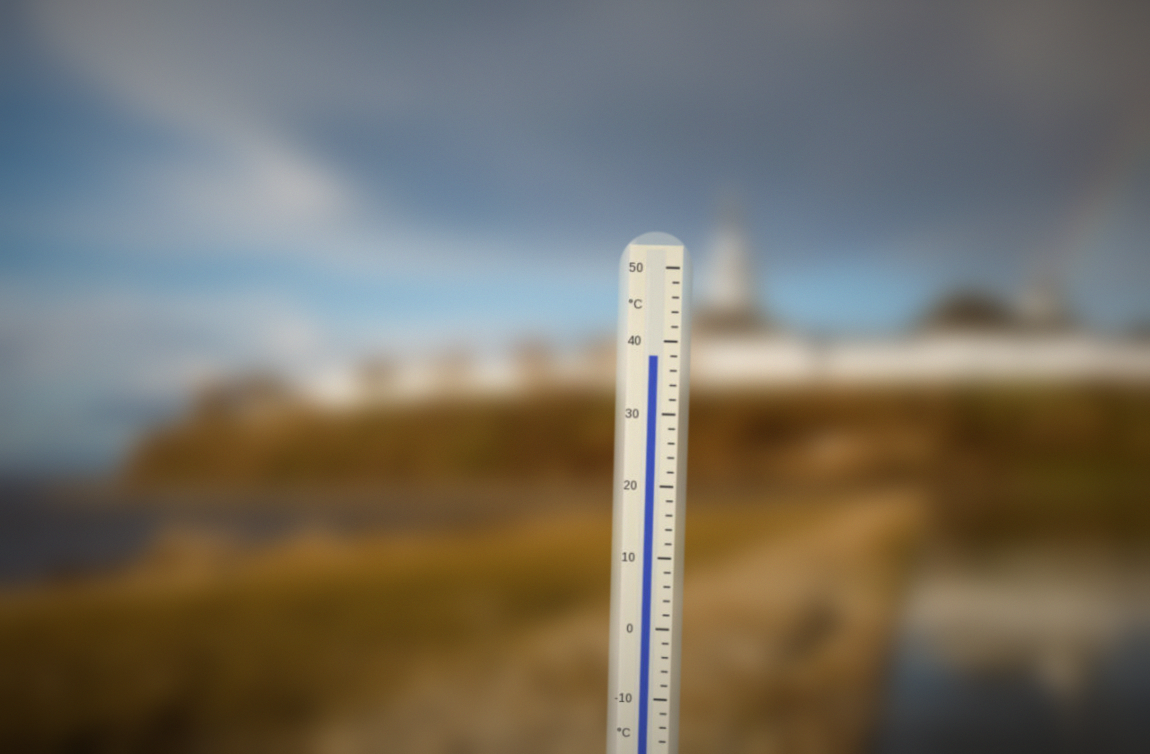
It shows 38 °C
